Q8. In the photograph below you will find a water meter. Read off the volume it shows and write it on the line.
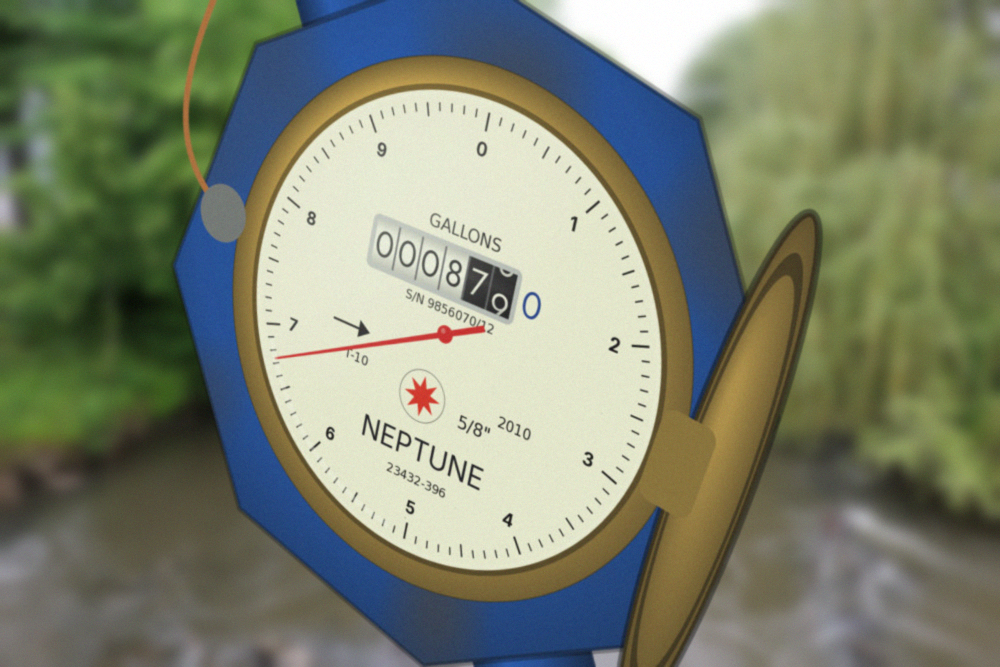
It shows 8786.7 gal
